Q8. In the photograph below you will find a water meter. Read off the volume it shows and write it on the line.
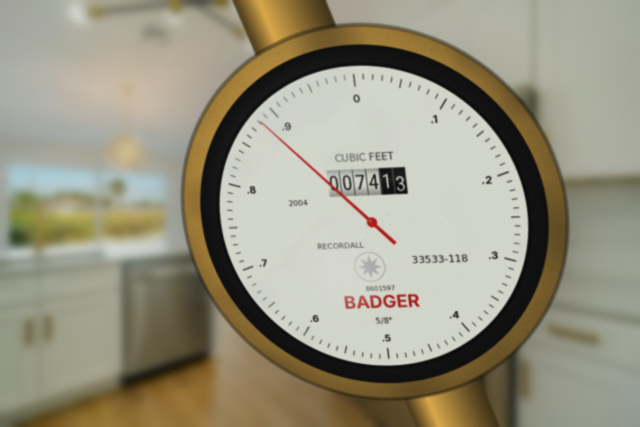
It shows 7412.88 ft³
